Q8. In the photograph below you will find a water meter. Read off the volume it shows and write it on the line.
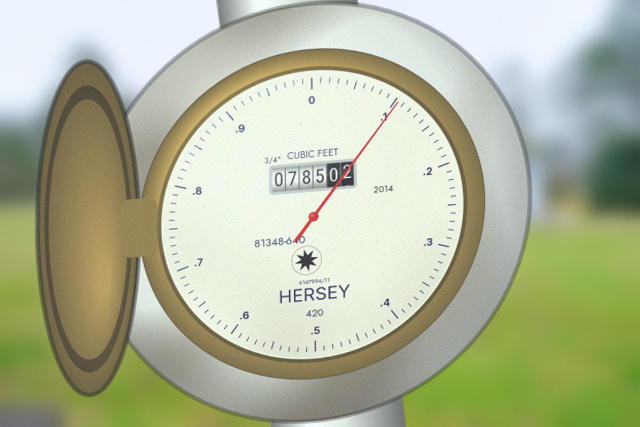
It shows 78502.10 ft³
